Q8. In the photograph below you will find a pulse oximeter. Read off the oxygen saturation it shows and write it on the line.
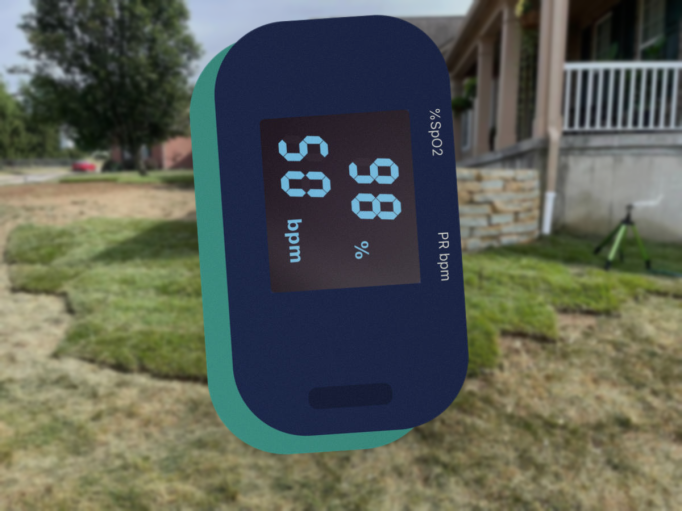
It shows 98 %
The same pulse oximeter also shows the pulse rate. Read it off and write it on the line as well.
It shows 50 bpm
